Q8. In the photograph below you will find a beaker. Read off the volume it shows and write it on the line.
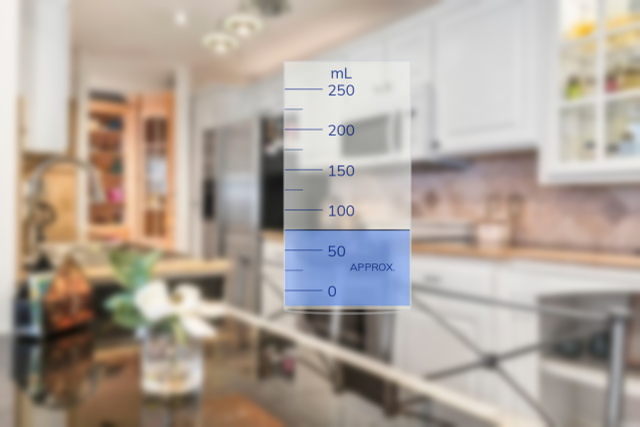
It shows 75 mL
